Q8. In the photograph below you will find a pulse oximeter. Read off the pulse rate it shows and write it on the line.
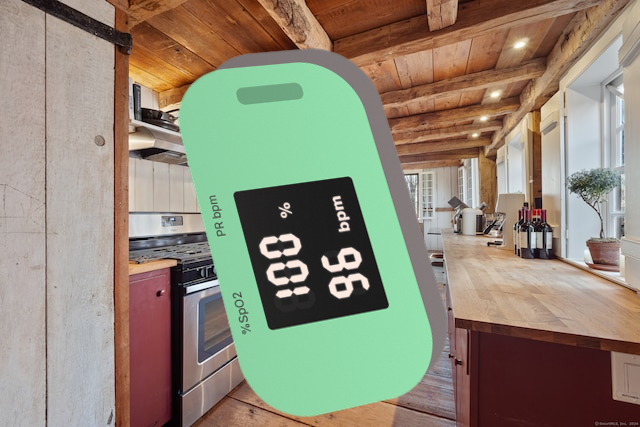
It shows 96 bpm
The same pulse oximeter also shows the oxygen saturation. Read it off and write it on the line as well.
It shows 100 %
